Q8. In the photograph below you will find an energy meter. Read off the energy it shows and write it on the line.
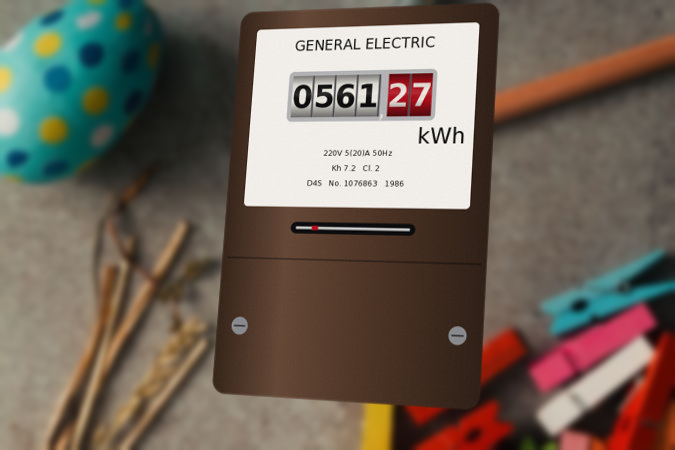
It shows 561.27 kWh
